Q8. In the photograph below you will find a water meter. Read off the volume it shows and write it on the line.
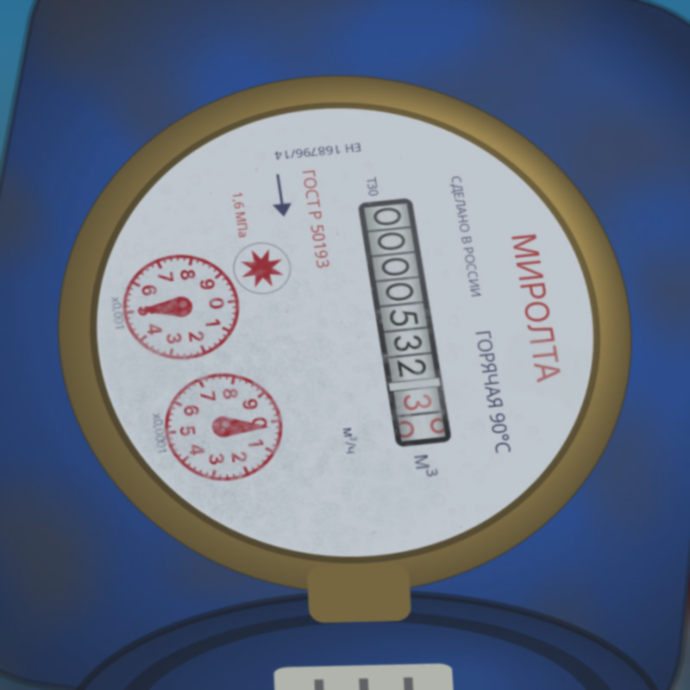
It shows 532.3850 m³
